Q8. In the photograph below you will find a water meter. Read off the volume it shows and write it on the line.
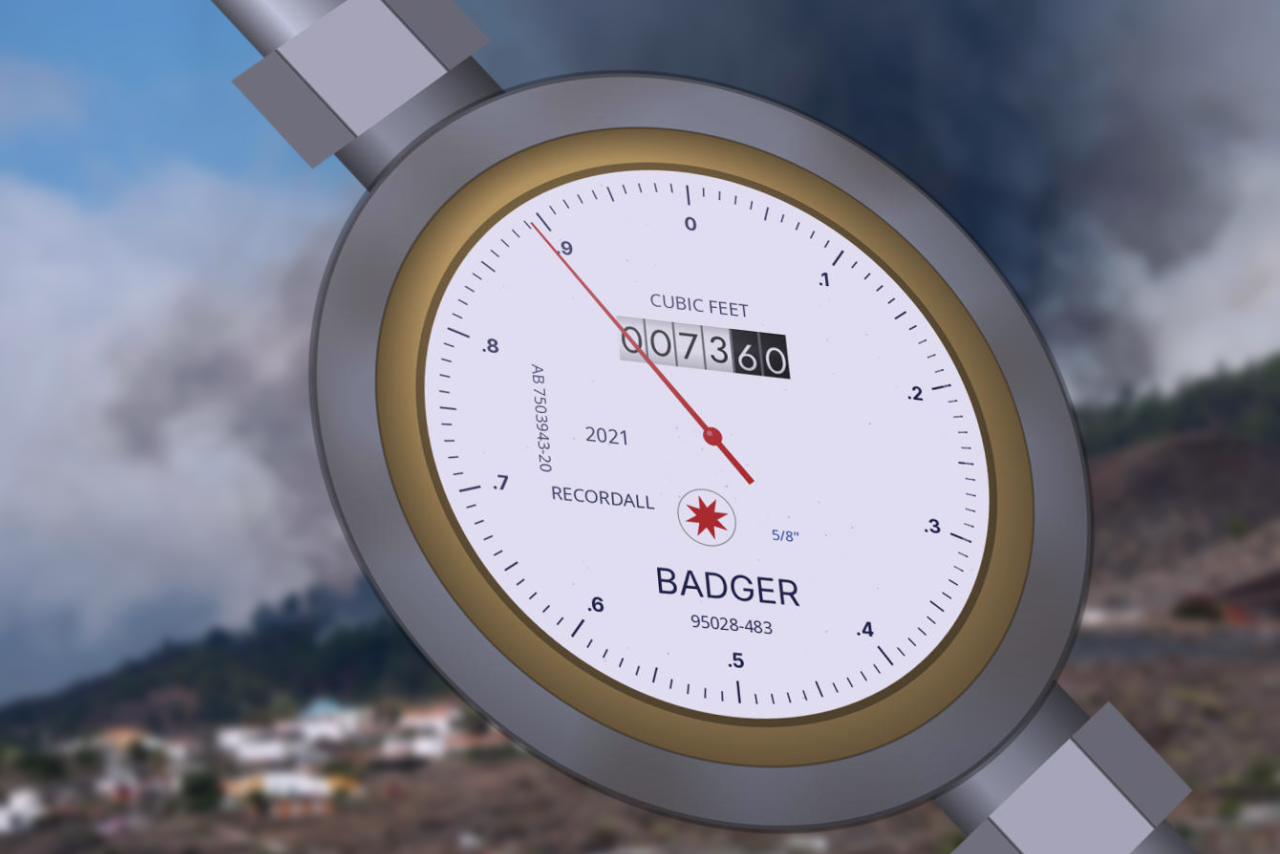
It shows 7359.89 ft³
